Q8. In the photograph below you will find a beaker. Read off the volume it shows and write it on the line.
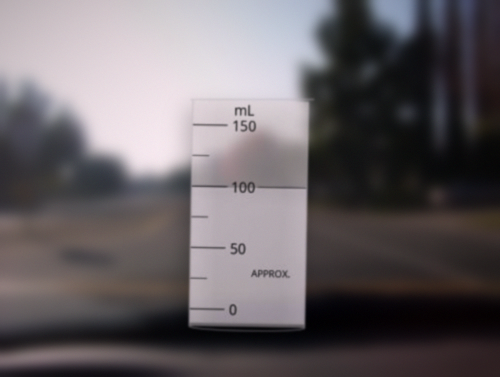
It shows 100 mL
